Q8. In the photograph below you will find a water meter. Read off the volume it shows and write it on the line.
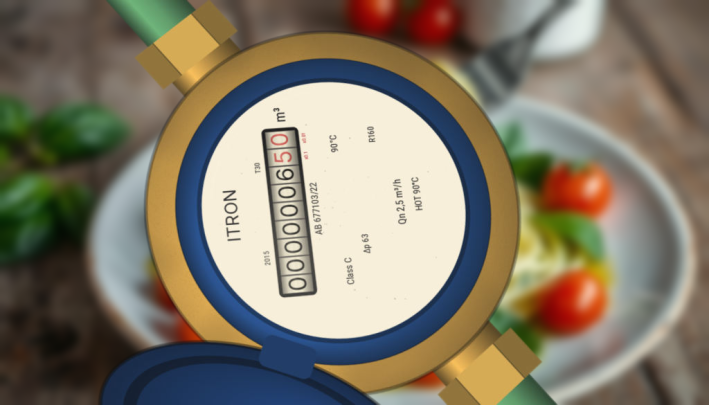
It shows 6.50 m³
